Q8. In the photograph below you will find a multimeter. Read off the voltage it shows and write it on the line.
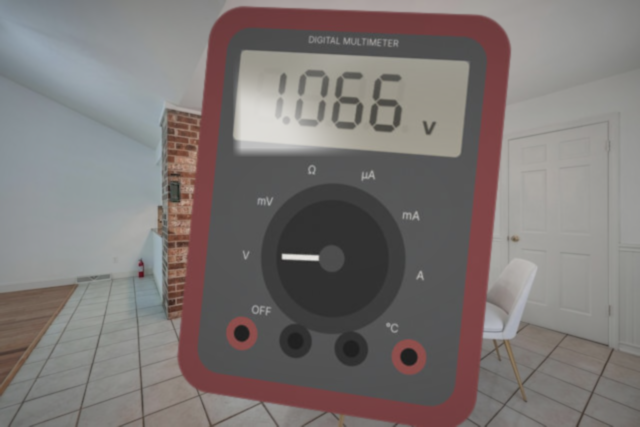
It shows 1.066 V
